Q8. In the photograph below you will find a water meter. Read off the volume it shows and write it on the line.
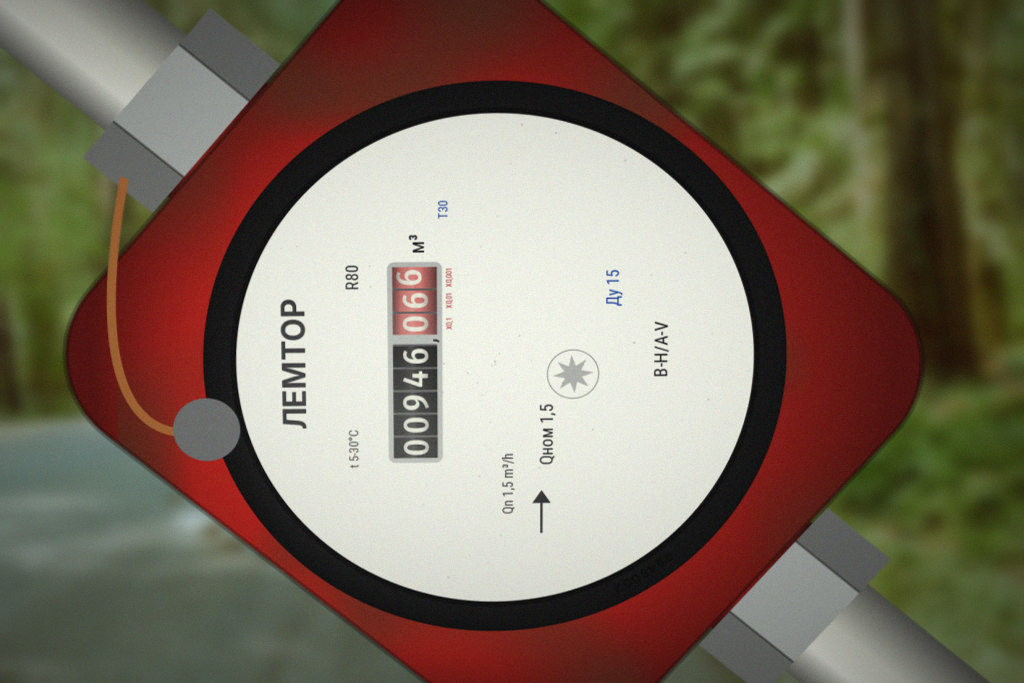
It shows 946.066 m³
